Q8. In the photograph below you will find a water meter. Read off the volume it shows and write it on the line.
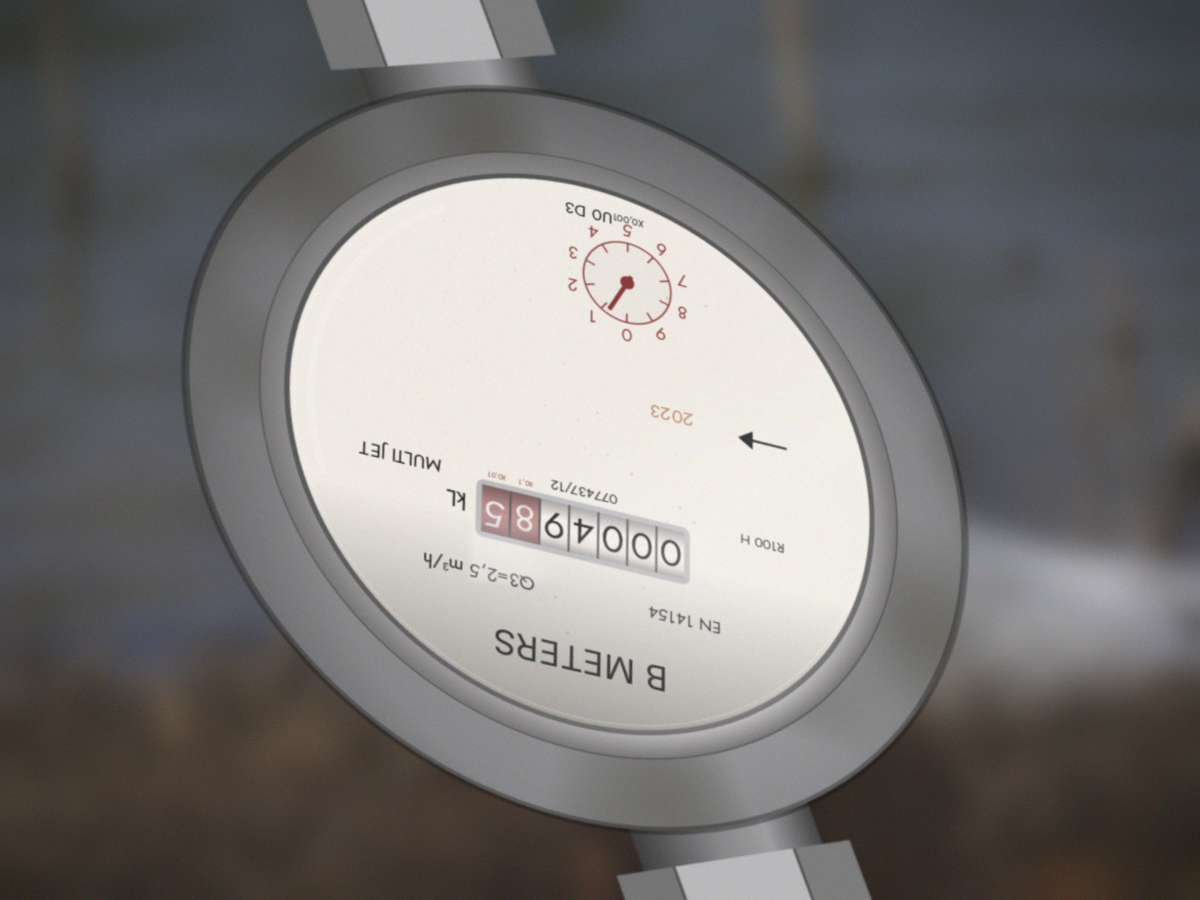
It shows 49.850 kL
